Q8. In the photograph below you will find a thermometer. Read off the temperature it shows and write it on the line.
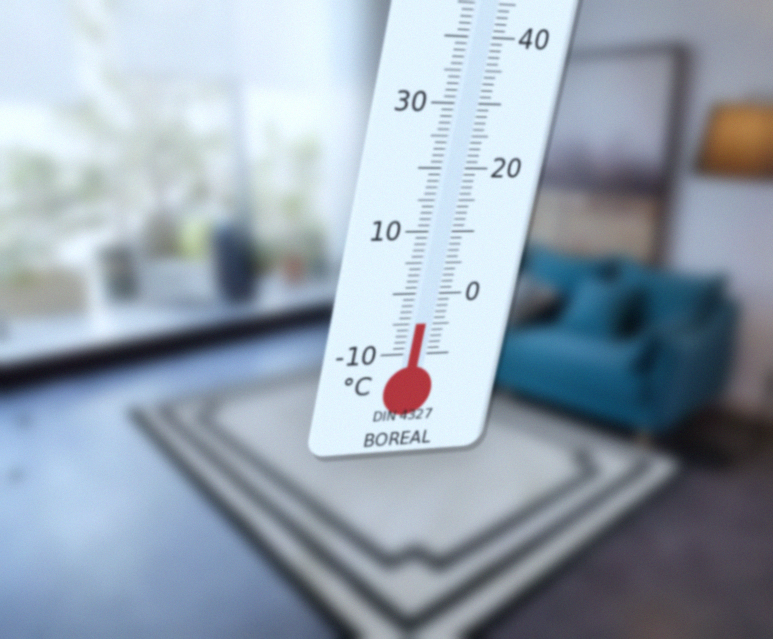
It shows -5 °C
